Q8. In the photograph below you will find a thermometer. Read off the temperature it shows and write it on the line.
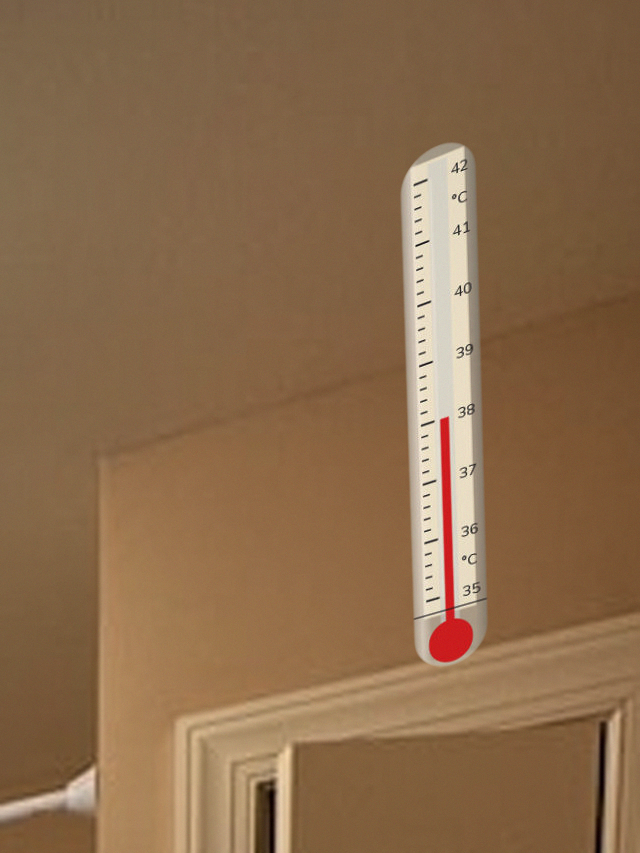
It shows 38 °C
